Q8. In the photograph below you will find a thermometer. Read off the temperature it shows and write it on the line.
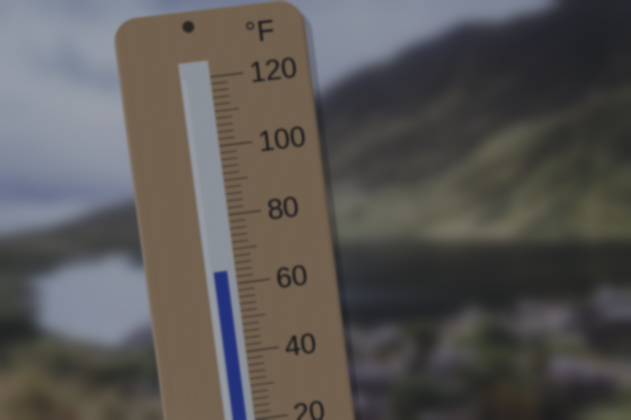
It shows 64 °F
